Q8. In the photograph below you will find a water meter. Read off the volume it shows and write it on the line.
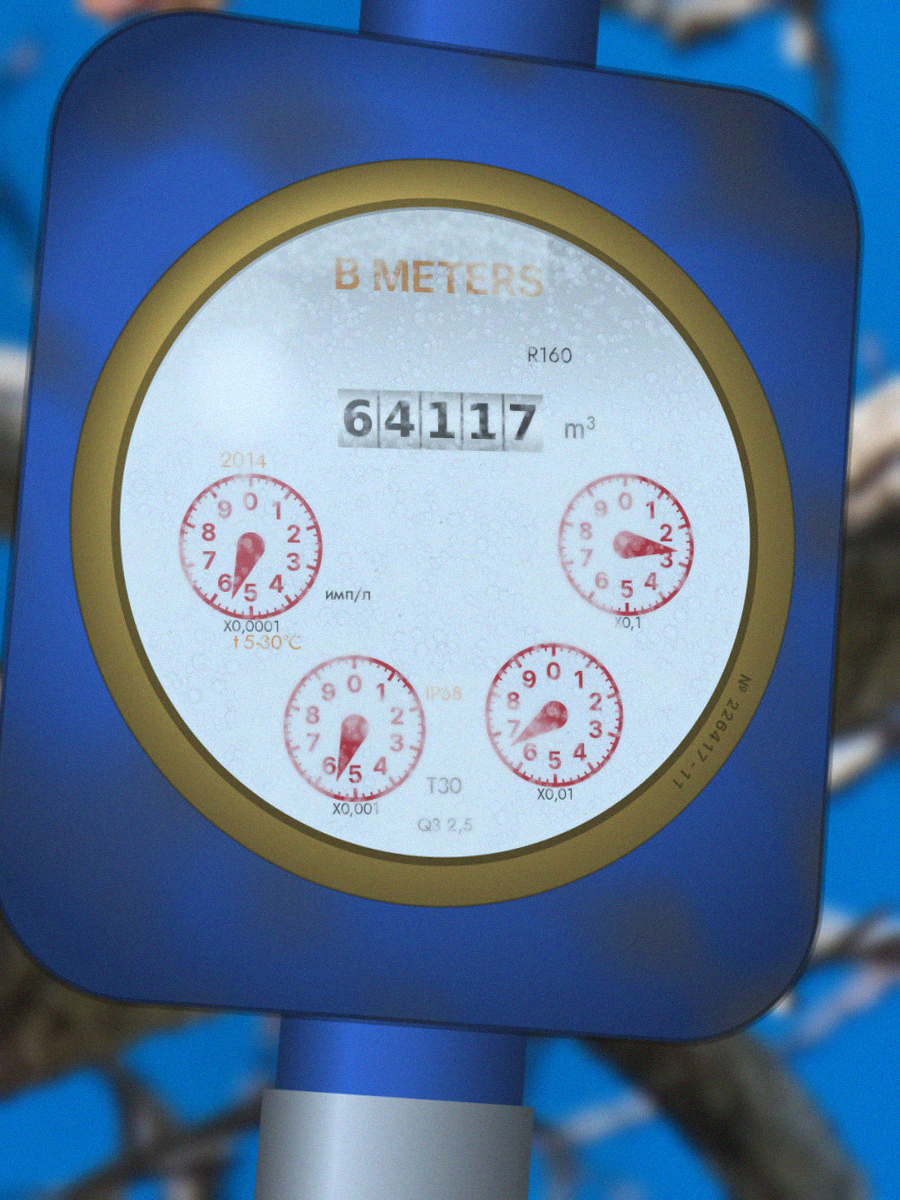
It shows 64117.2655 m³
